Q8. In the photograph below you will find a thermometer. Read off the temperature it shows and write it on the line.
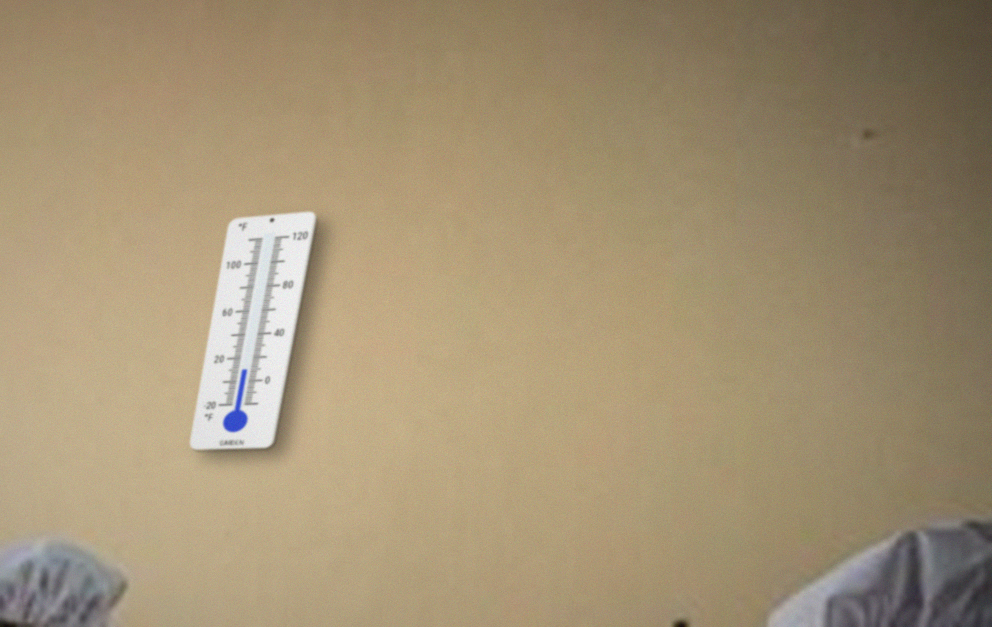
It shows 10 °F
